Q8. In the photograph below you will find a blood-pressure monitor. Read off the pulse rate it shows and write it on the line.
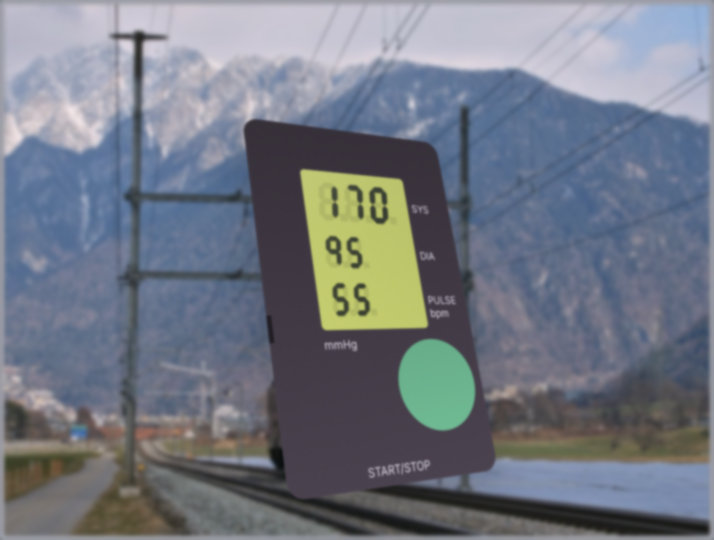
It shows 55 bpm
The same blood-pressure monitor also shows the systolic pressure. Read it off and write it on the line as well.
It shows 170 mmHg
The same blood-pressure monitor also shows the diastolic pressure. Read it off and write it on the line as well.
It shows 95 mmHg
